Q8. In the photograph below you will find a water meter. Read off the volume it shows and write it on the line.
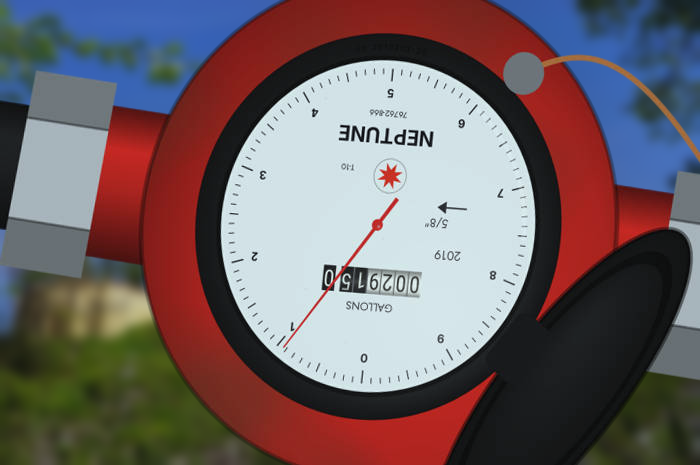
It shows 29150.9 gal
